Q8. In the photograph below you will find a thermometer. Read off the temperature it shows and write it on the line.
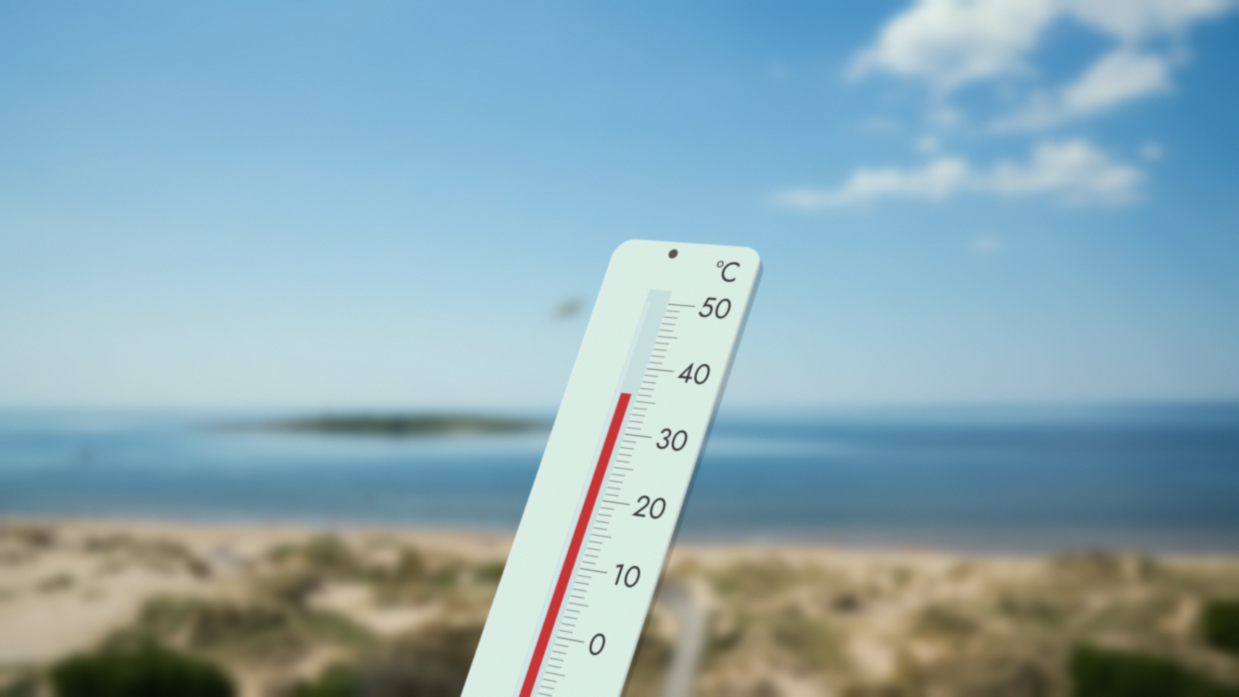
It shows 36 °C
